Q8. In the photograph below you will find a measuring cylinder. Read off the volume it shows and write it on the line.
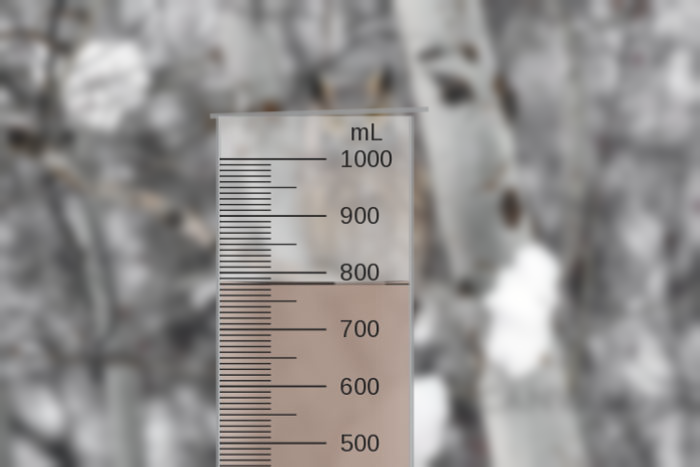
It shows 780 mL
